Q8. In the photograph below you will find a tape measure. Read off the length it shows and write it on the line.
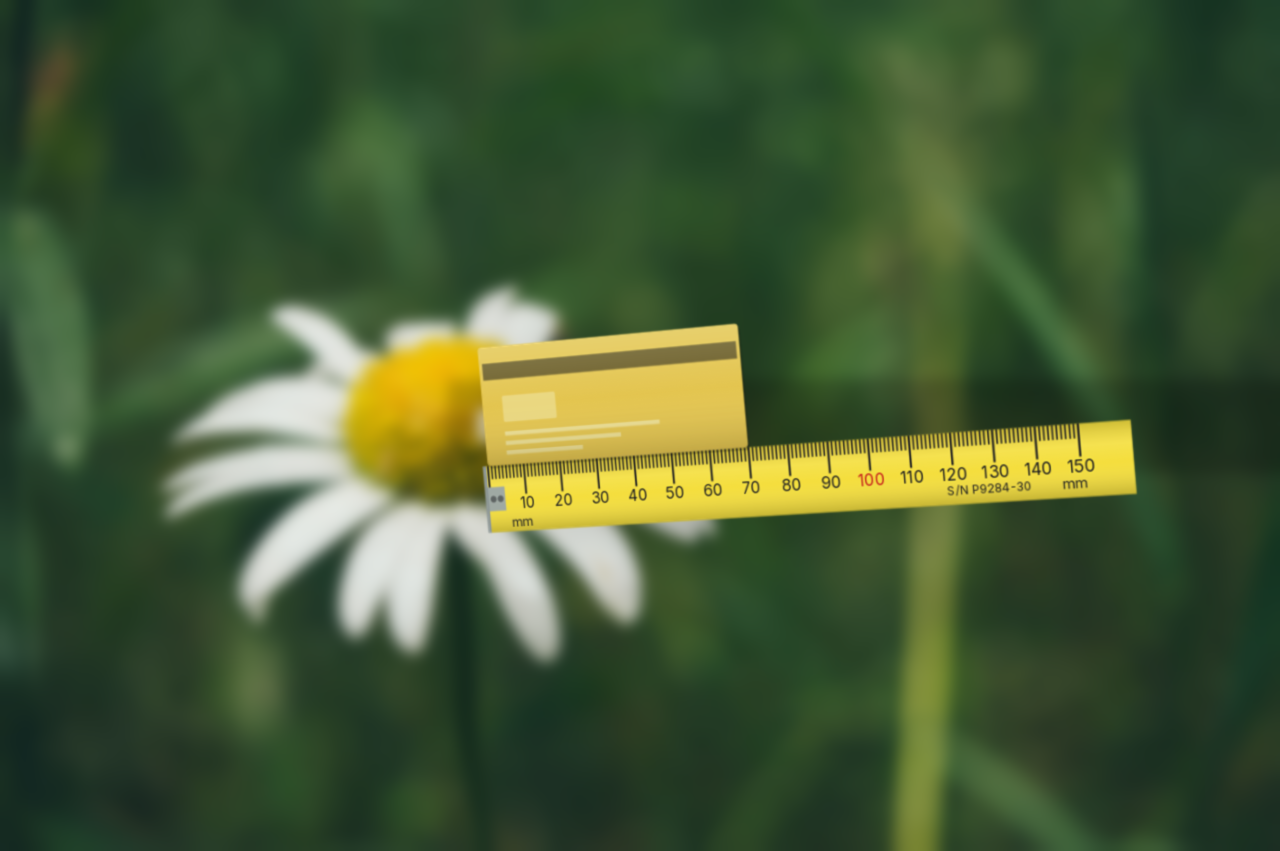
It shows 70 mm
